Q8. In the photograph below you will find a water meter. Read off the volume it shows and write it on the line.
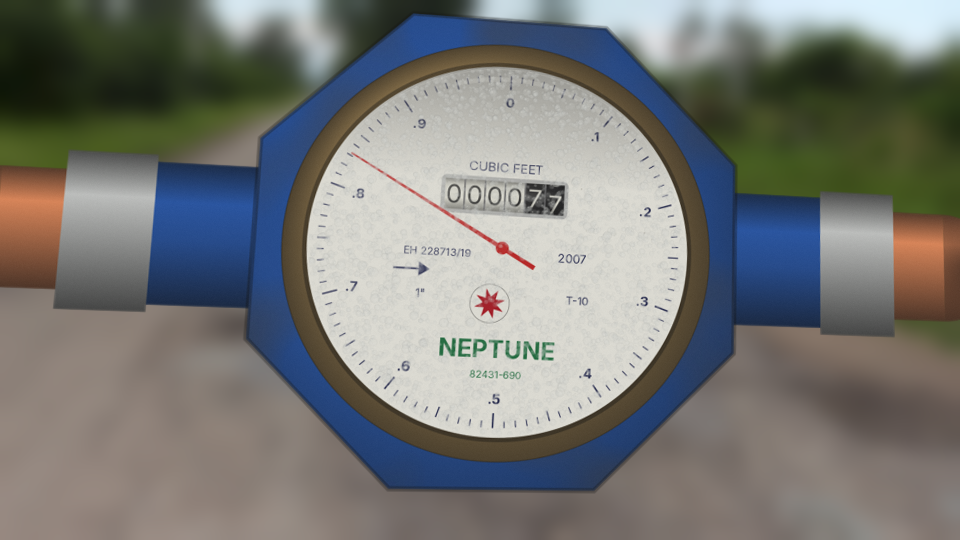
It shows 76.83 ft³
